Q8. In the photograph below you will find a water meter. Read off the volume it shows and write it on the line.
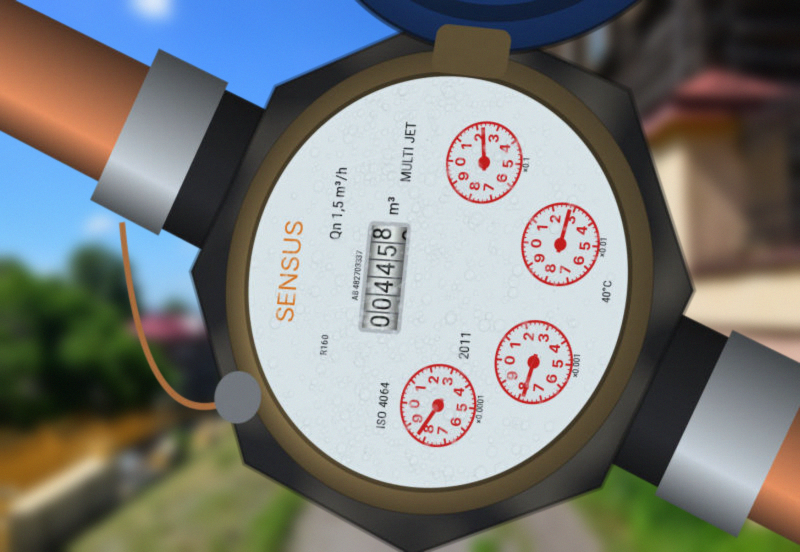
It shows 4458.2278 m³
